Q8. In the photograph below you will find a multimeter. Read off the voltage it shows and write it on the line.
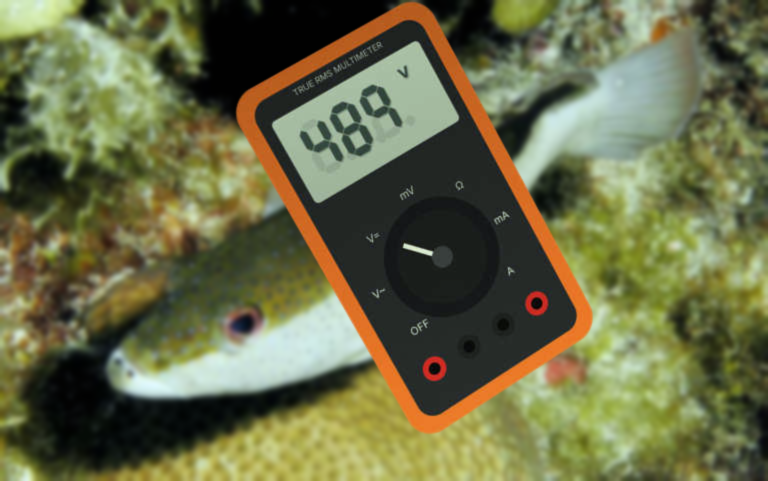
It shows 489 V
